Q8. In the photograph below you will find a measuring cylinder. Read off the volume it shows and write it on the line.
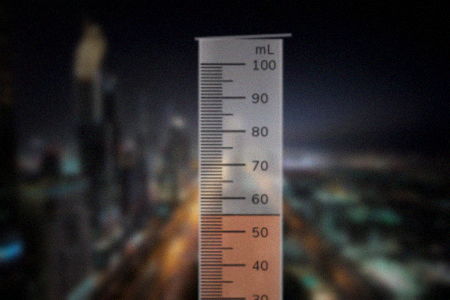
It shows 55 mL
